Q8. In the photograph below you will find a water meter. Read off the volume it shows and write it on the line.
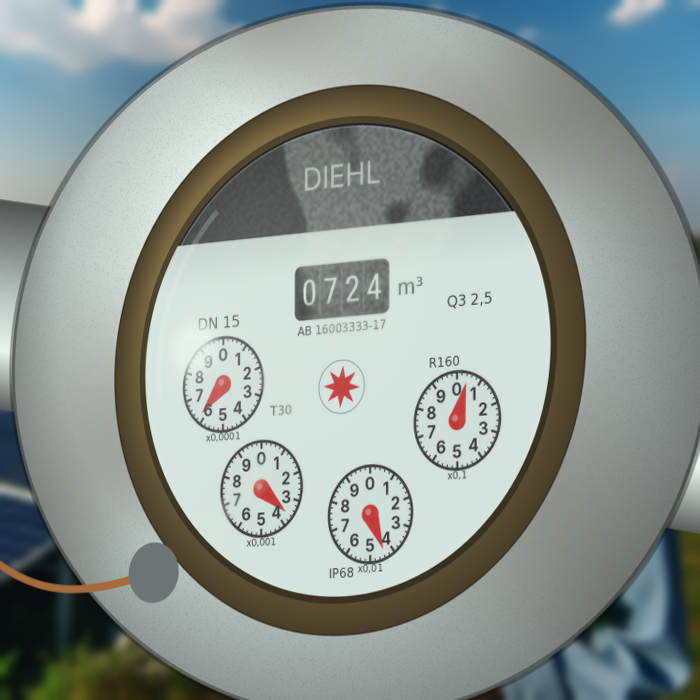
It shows 724.0436 m³
